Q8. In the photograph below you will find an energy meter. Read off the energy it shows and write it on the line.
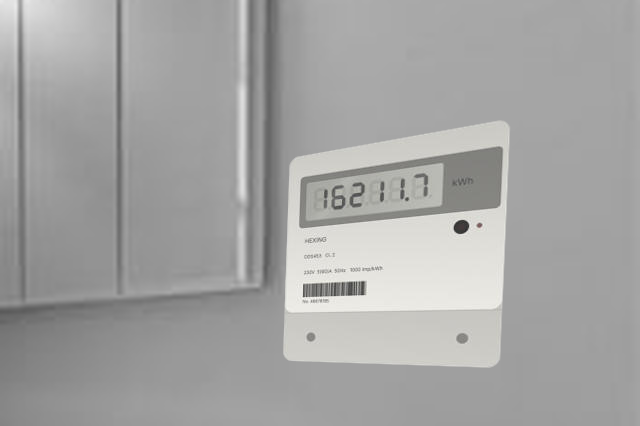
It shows 16211.7 kWh
